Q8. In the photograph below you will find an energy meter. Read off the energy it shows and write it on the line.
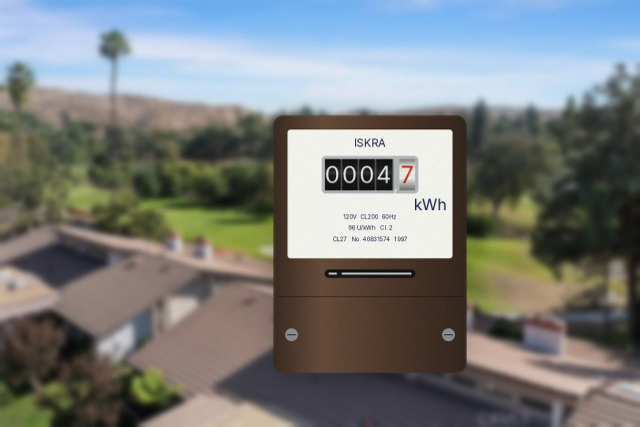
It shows 4.7 kWh
